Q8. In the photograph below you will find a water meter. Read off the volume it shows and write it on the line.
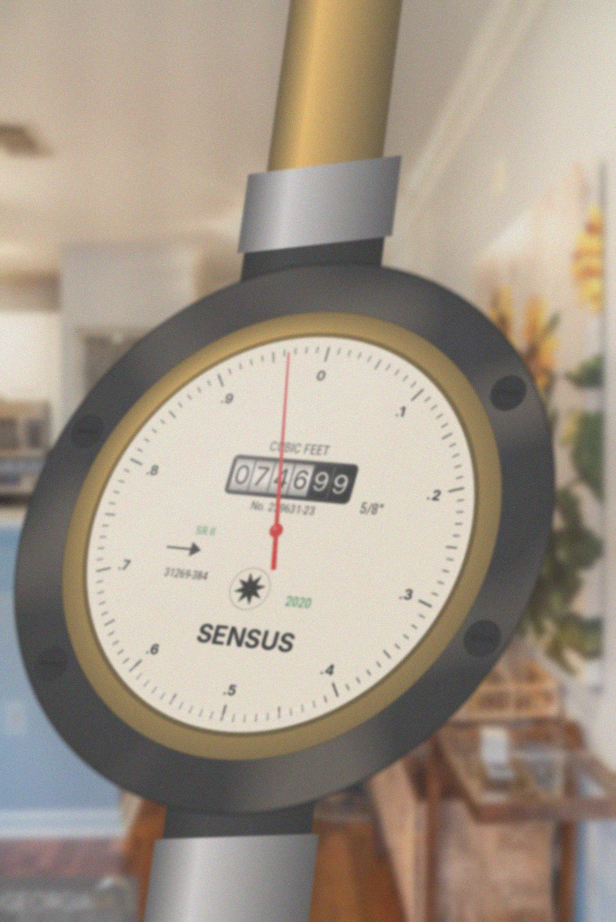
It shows 74698.96 ft³
